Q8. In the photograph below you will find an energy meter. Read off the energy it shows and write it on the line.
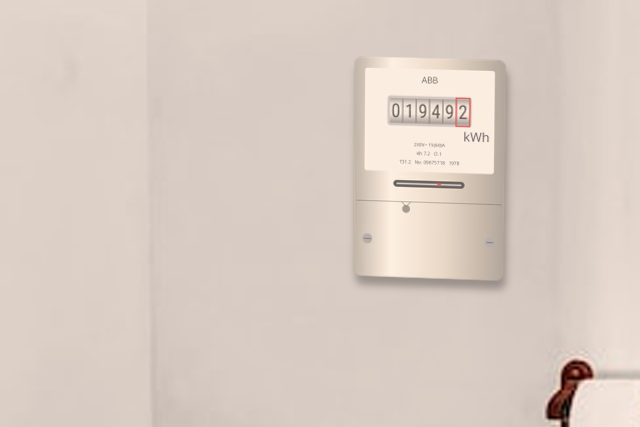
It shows 1949.2 kWh
